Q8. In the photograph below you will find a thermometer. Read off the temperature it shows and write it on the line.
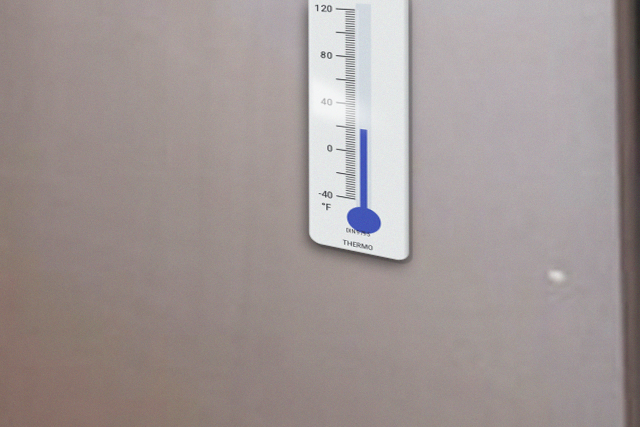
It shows 20 °F
